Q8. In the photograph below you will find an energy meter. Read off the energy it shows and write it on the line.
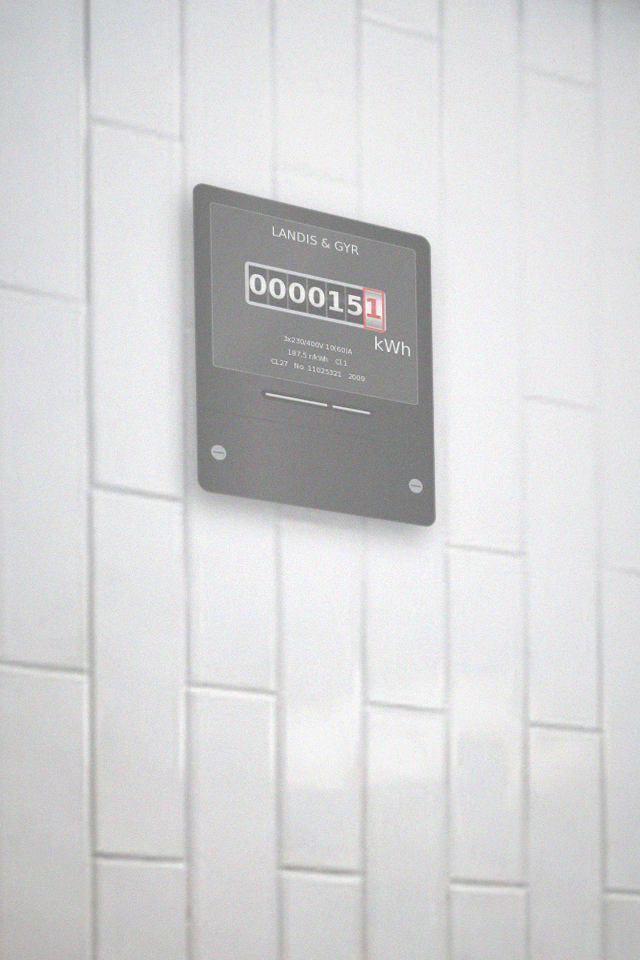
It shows 15.1 kWh
